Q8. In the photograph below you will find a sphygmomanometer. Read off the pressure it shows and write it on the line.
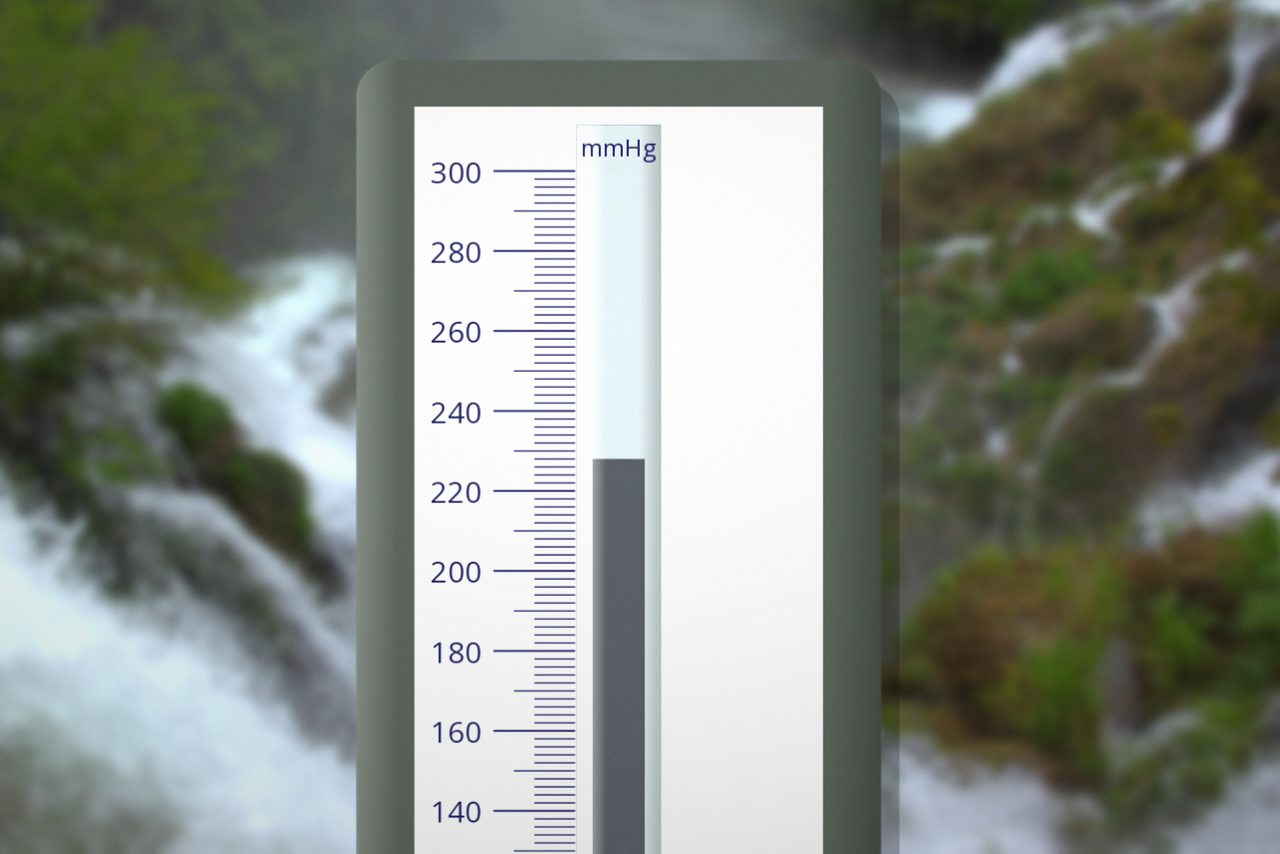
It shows 228 mmHg
